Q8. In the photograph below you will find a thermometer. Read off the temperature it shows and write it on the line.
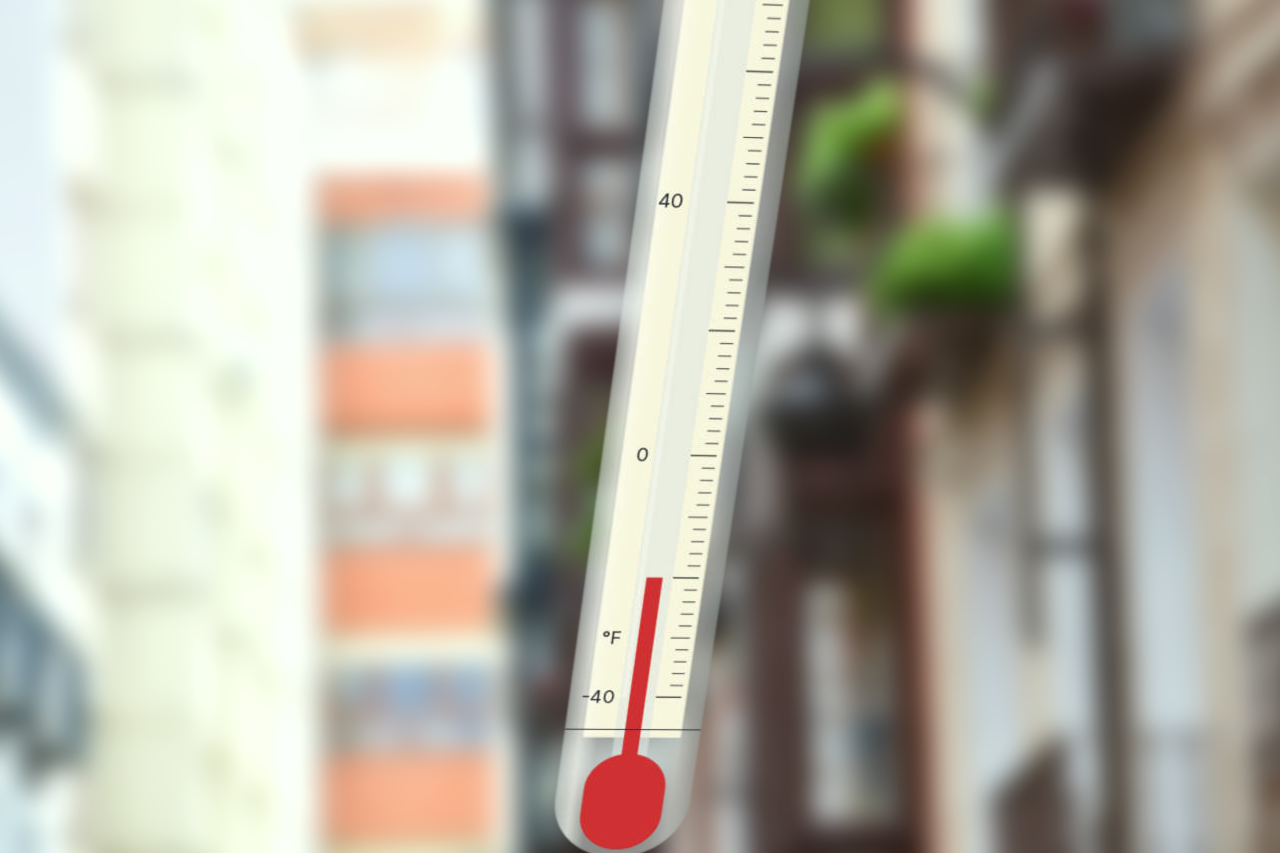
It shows -20 °F
